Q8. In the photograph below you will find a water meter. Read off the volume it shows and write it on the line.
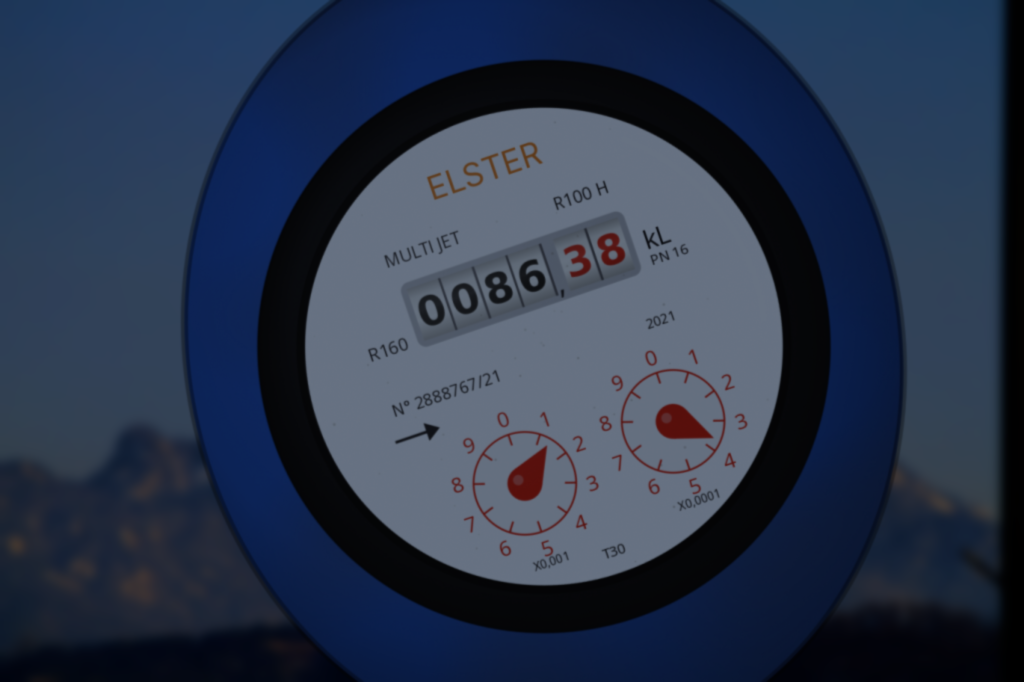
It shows 86.3813 kL
